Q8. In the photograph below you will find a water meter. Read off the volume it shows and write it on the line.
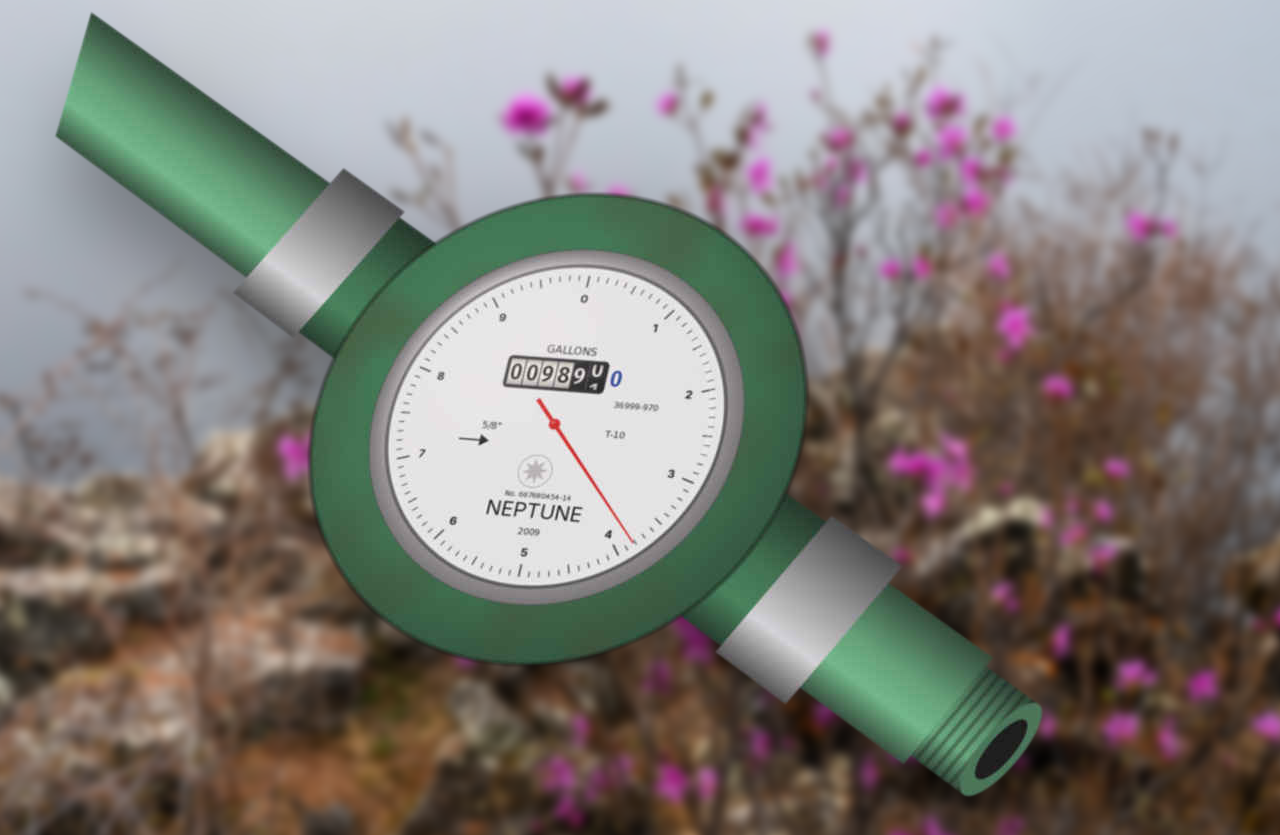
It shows 98903.8 gal
